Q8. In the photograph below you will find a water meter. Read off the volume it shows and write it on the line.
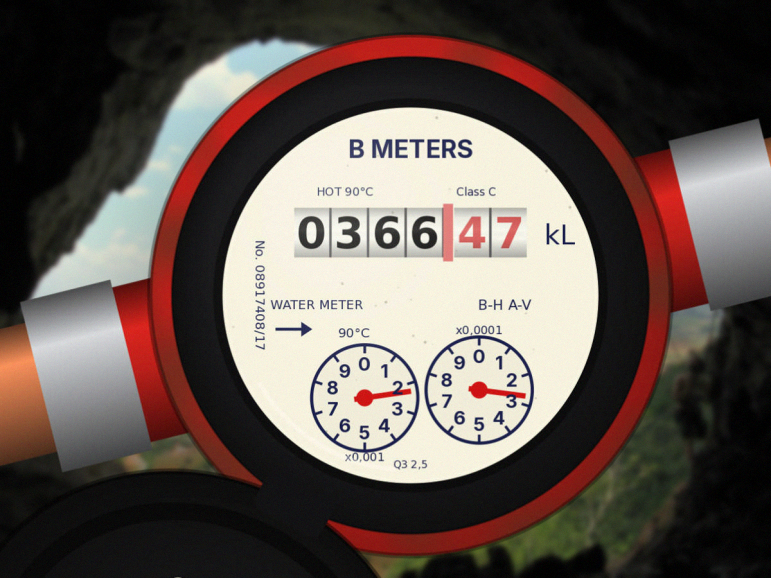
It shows 366.4722 kL
